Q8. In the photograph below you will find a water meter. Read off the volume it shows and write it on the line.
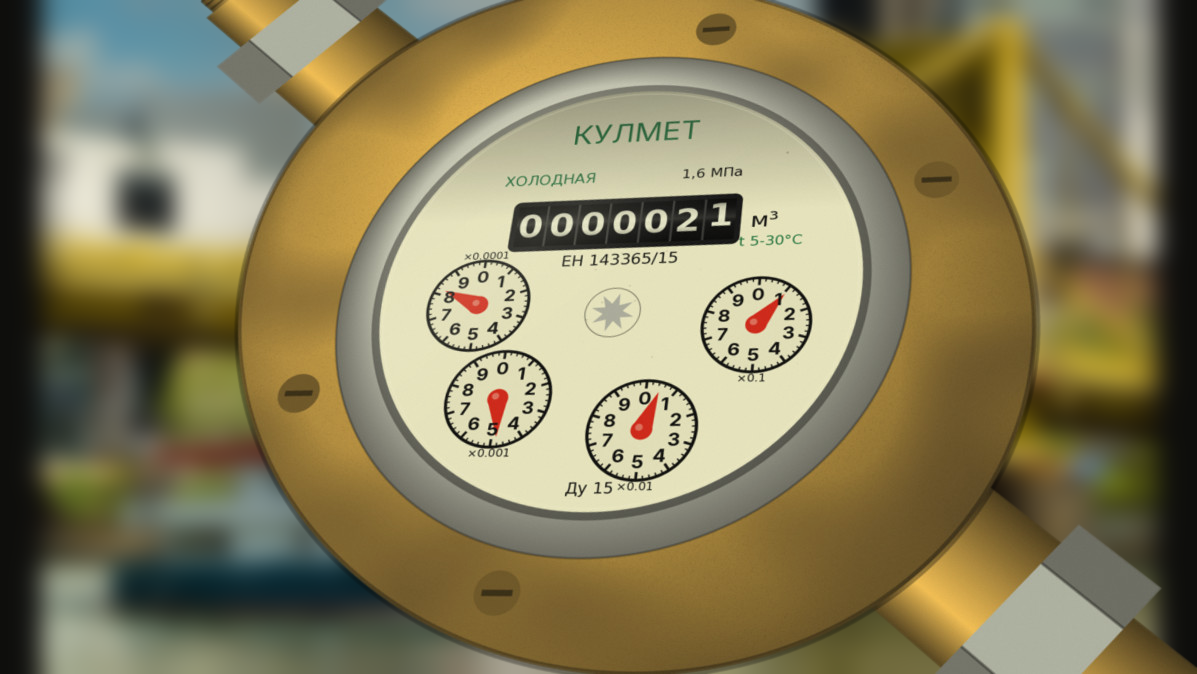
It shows 21.1048 m³
